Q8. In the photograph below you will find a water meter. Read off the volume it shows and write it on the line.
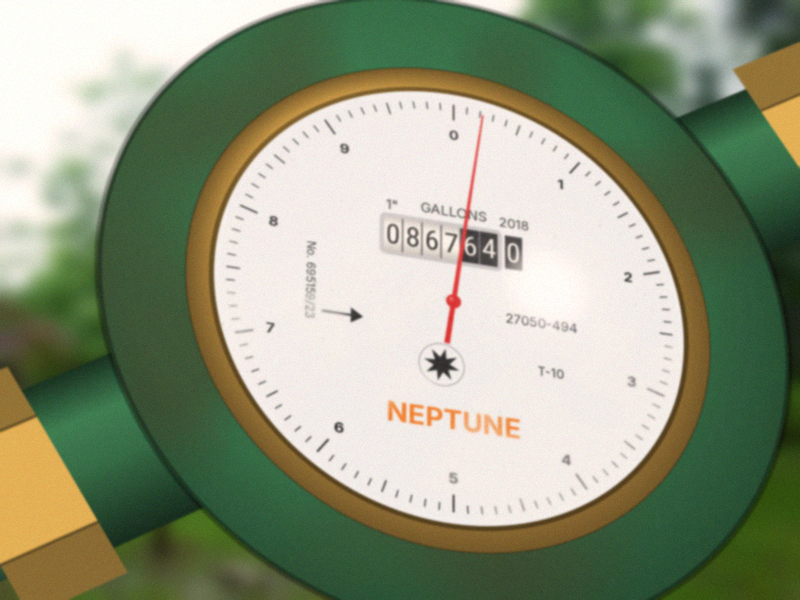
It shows 867640.2 gal
